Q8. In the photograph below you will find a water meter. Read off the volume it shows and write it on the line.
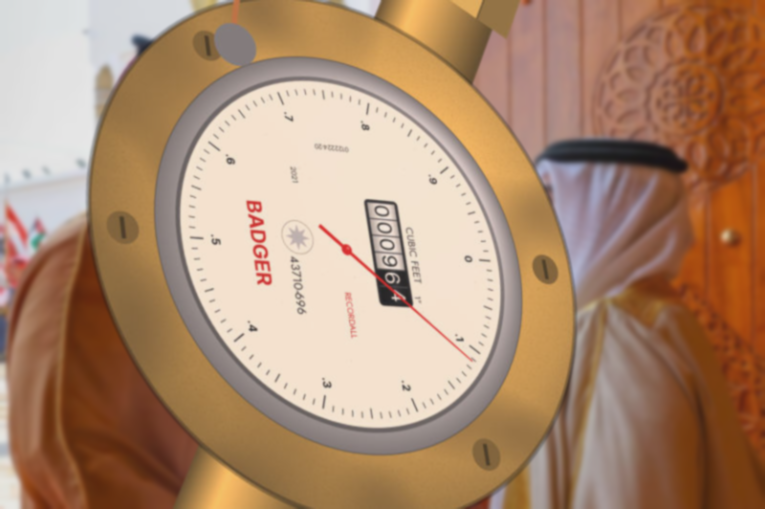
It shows 964.11 ft³
